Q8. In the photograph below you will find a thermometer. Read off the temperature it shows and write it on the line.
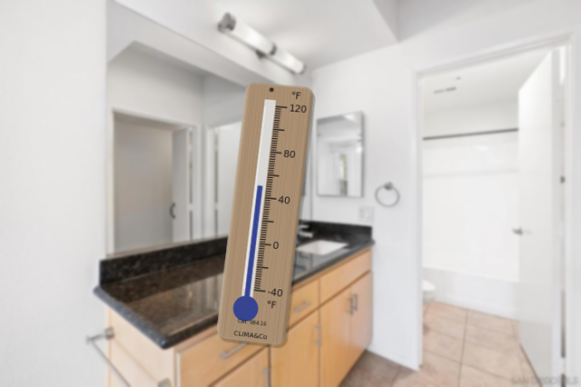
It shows 50 °F
